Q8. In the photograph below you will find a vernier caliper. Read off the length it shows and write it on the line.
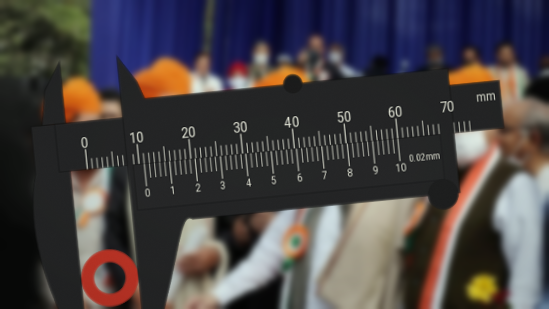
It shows 11.0 mm
